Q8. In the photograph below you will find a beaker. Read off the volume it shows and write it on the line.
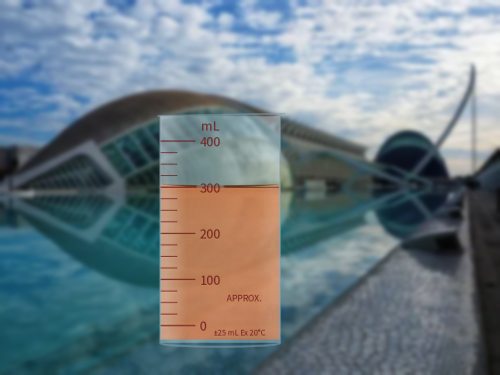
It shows 300 mL
